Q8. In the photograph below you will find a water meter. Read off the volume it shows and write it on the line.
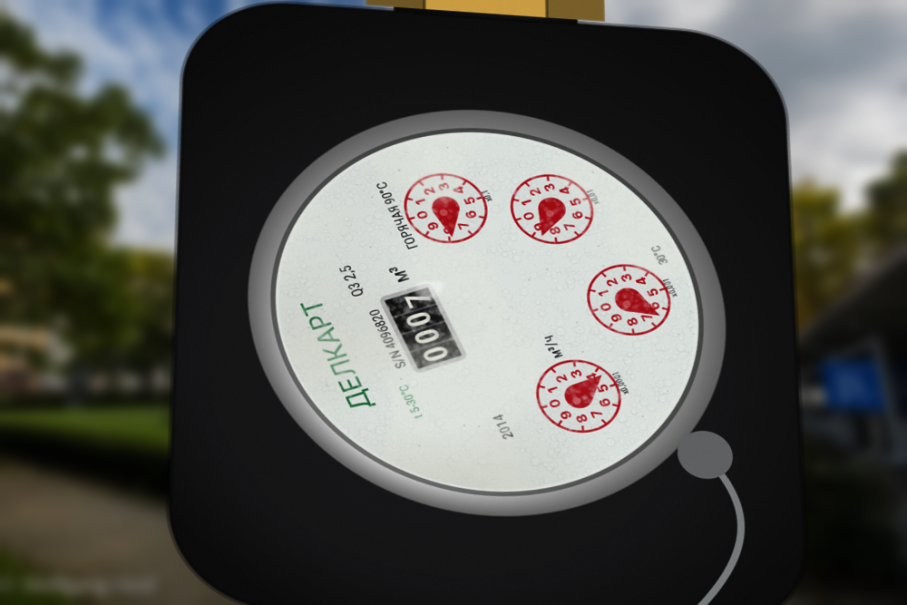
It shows 6.7864 m³
